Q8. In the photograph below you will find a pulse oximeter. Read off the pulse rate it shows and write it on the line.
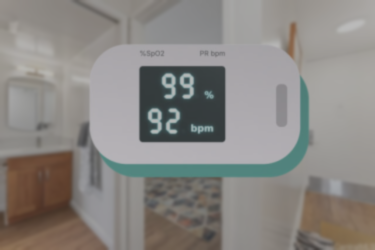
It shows 92 bpm
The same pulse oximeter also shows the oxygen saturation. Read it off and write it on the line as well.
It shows 99 %
